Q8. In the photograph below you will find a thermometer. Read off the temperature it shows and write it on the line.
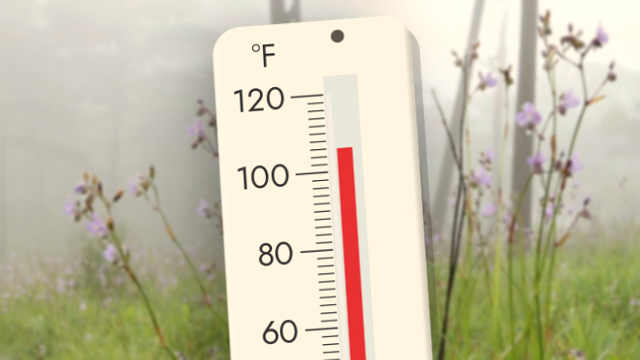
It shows 106 °F
